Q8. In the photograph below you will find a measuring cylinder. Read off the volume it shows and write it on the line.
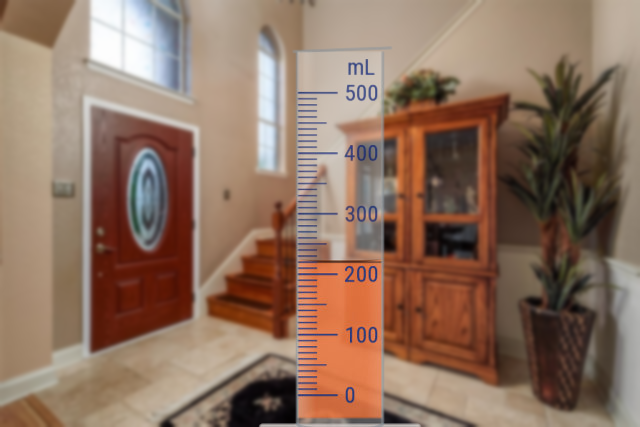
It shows 220 mL
